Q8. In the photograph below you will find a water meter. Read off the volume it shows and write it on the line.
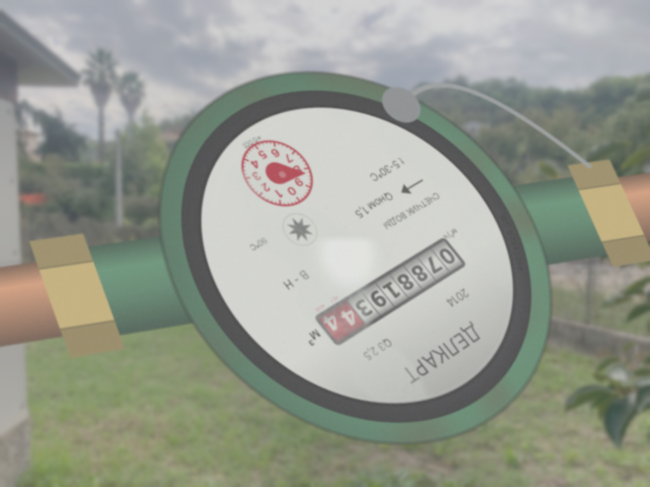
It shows 788193.438 m³
